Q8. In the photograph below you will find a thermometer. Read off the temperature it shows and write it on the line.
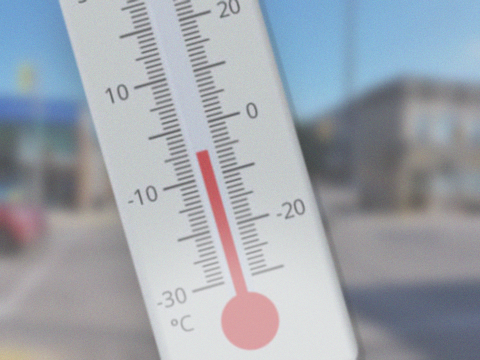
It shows -5 °C
